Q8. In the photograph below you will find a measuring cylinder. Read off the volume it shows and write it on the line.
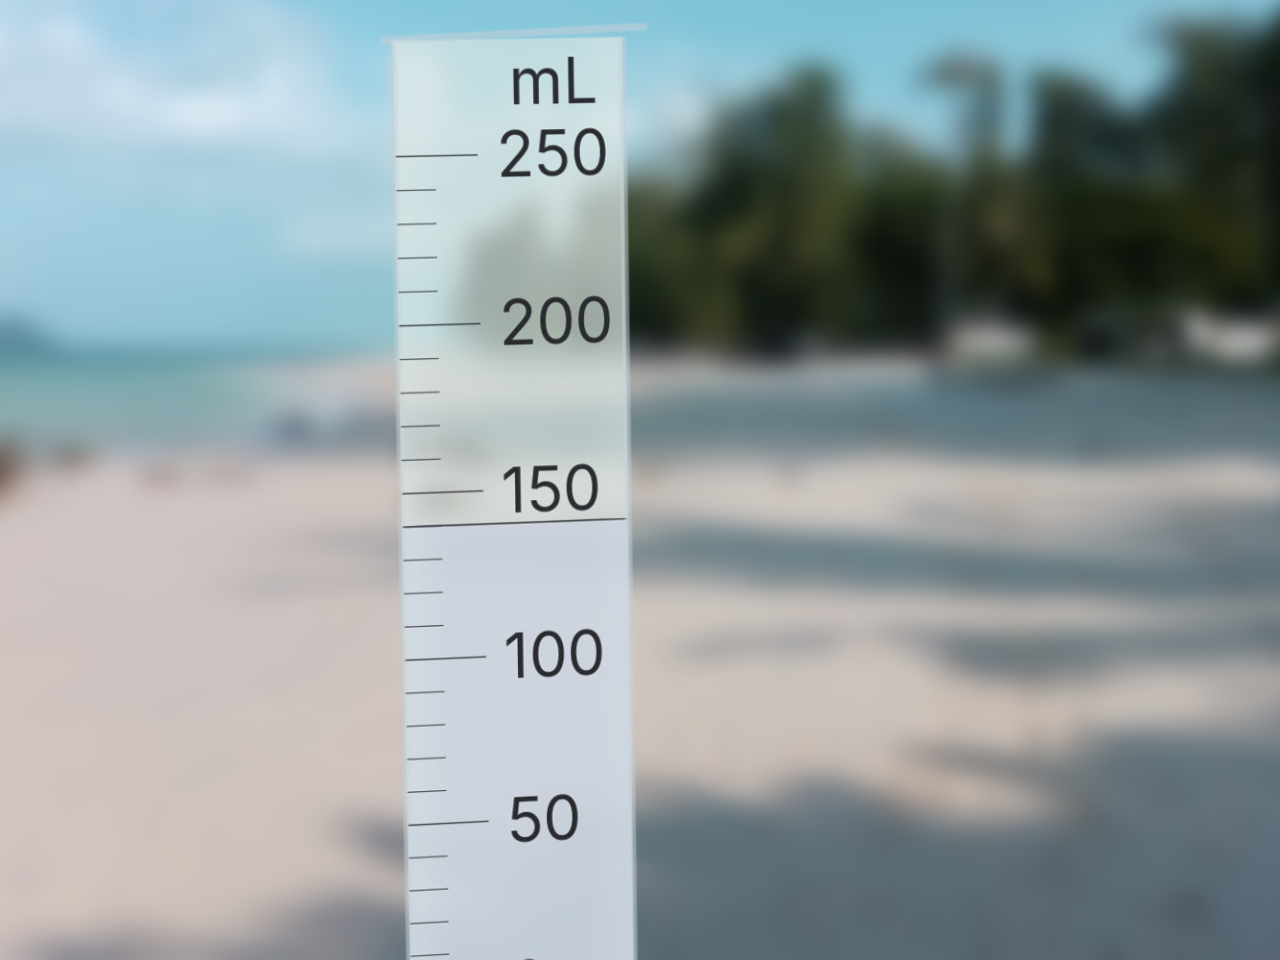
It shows 140 mL
